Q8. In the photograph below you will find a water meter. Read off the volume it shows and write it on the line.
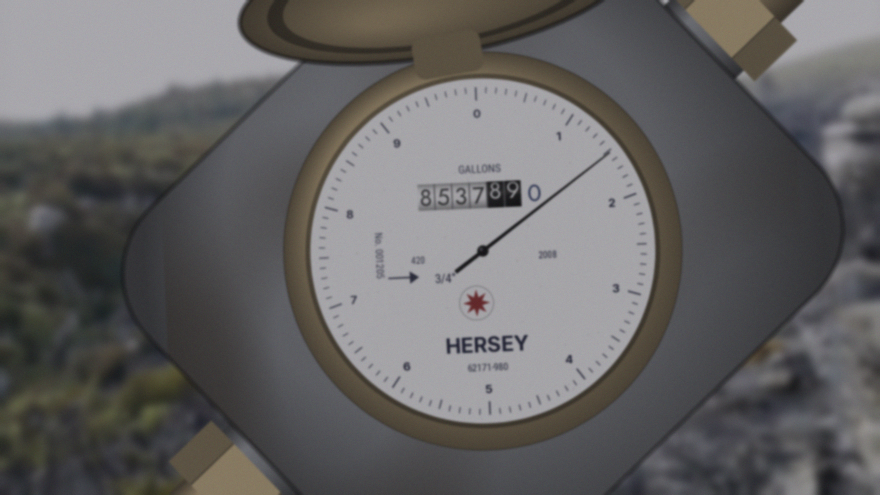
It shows 8537891.5 gal
